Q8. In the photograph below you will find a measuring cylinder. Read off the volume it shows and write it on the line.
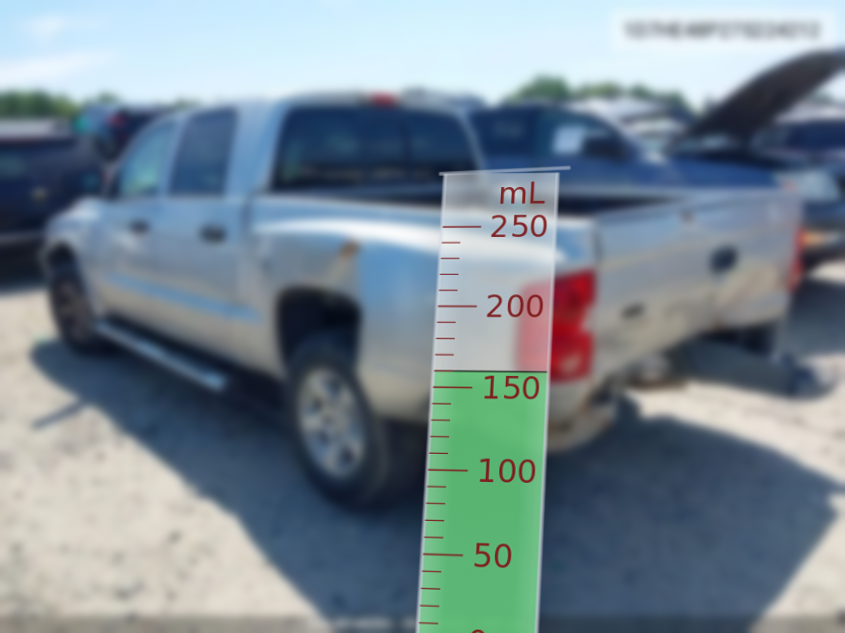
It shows 160 mL
